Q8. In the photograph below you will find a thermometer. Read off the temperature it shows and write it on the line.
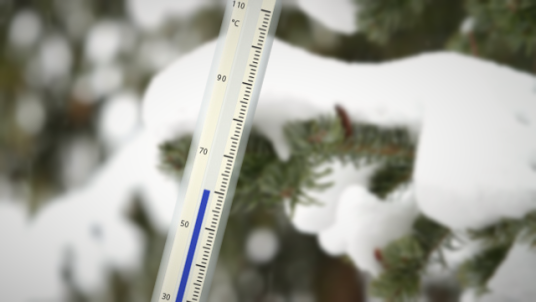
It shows 60 °C
